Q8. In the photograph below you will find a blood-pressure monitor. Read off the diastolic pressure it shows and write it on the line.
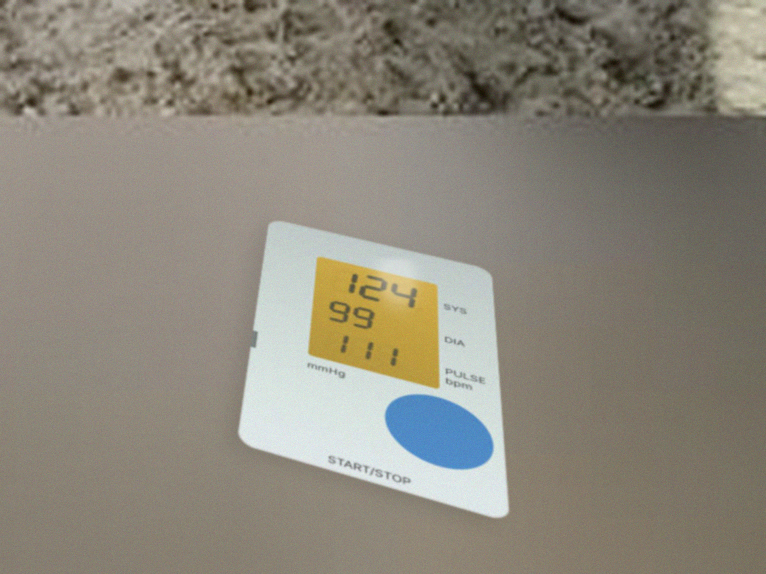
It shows 99 mmHg
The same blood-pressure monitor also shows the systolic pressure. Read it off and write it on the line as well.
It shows 124 mmHg
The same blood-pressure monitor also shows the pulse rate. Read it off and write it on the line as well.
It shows 111 bpm
